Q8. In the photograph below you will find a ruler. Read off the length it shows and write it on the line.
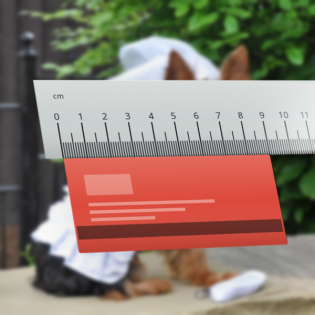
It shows 9 cm
